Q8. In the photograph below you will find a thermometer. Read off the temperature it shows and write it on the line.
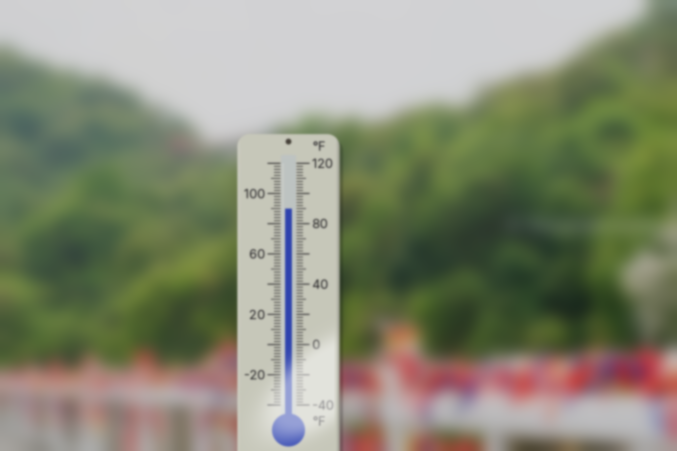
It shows 90 °F
